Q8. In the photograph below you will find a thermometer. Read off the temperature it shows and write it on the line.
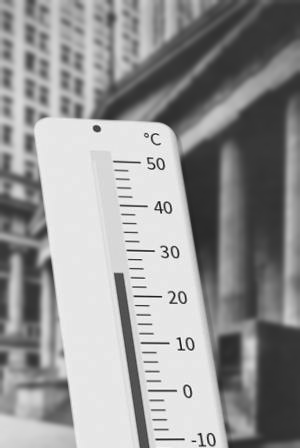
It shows 25 °C
